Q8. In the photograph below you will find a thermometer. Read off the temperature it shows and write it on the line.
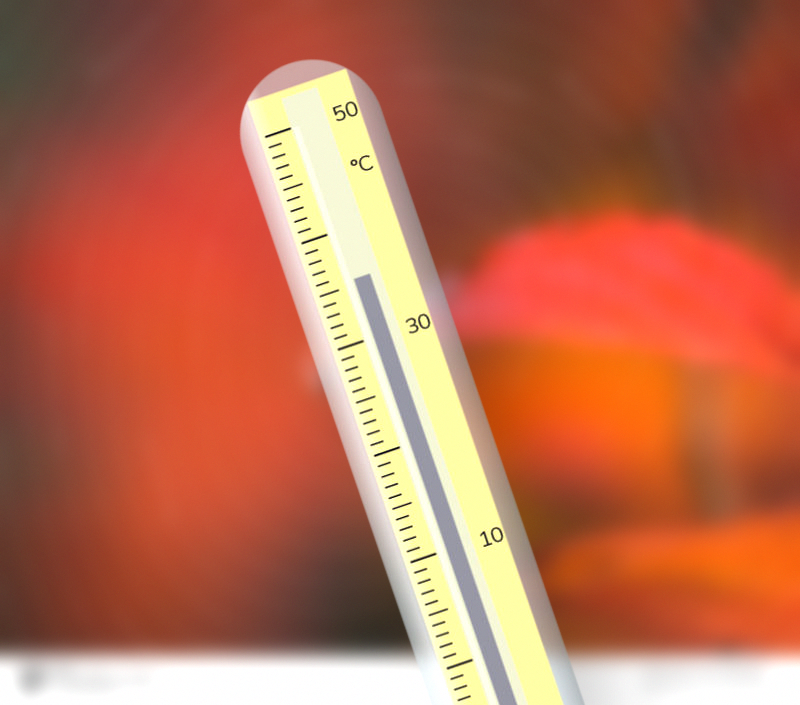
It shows 35.5 °C
